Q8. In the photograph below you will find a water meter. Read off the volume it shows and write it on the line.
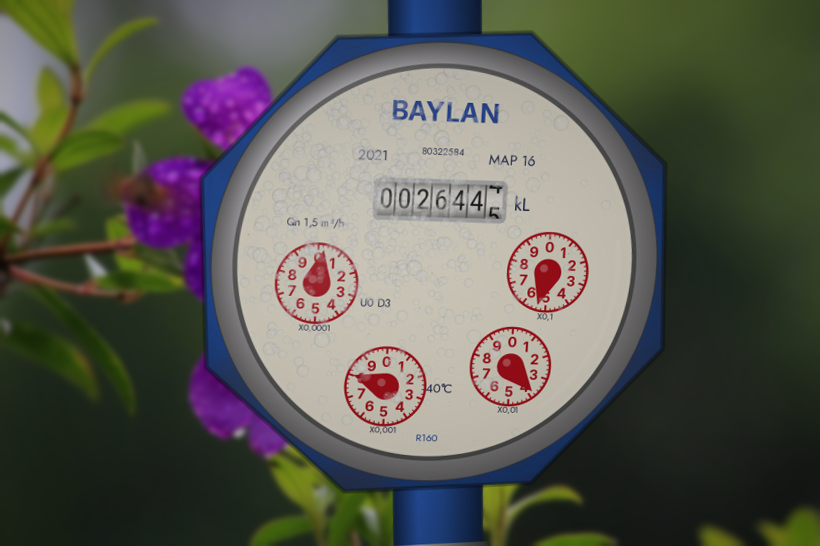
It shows 26444.5380 kL
